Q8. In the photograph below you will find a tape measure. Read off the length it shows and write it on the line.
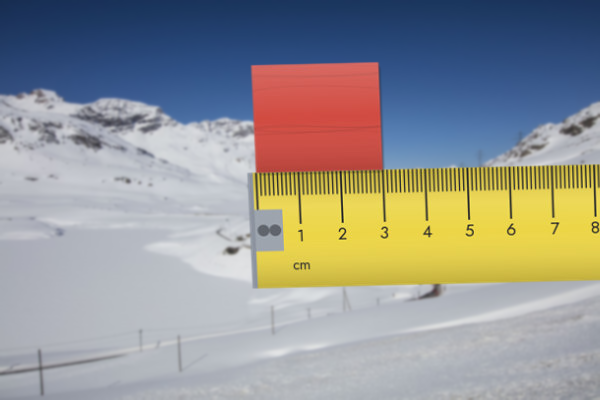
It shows 3 cm
